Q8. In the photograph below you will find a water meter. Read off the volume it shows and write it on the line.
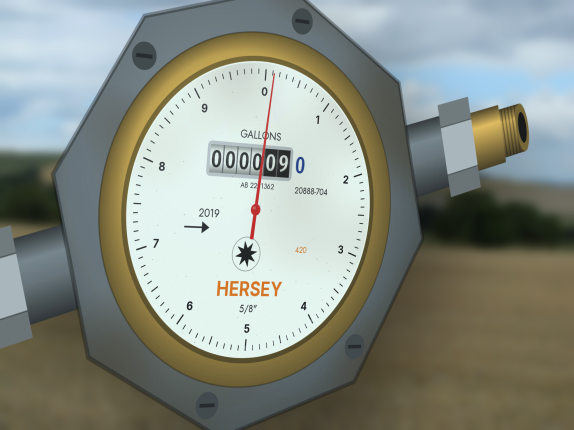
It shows 90.1 gal
